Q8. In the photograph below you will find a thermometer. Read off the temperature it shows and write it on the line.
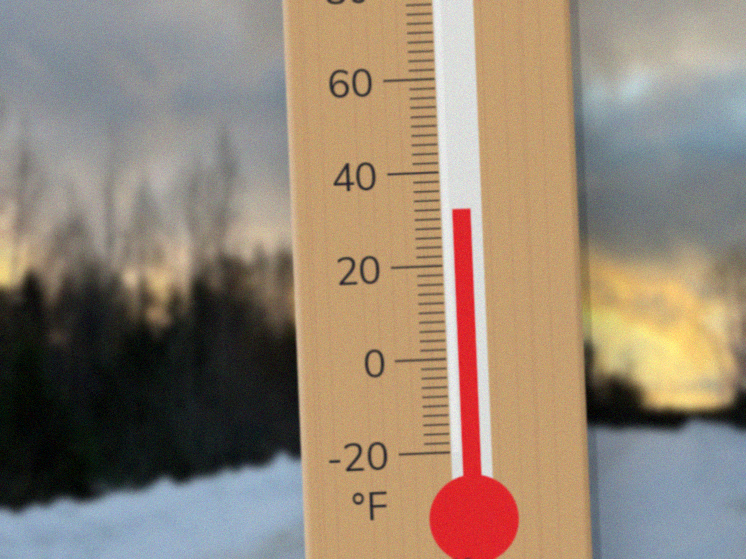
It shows 32 °F
